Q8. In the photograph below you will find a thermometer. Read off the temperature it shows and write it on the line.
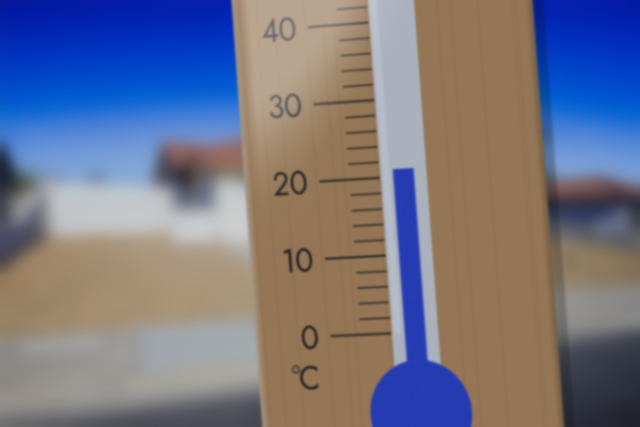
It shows 21 °C
